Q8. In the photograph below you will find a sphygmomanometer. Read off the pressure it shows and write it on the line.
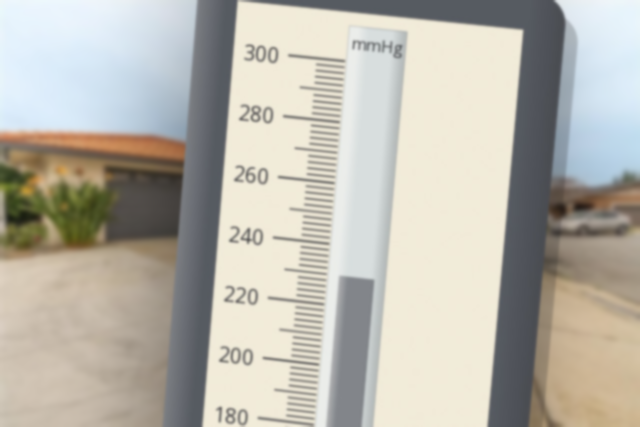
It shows 230 mmHg
